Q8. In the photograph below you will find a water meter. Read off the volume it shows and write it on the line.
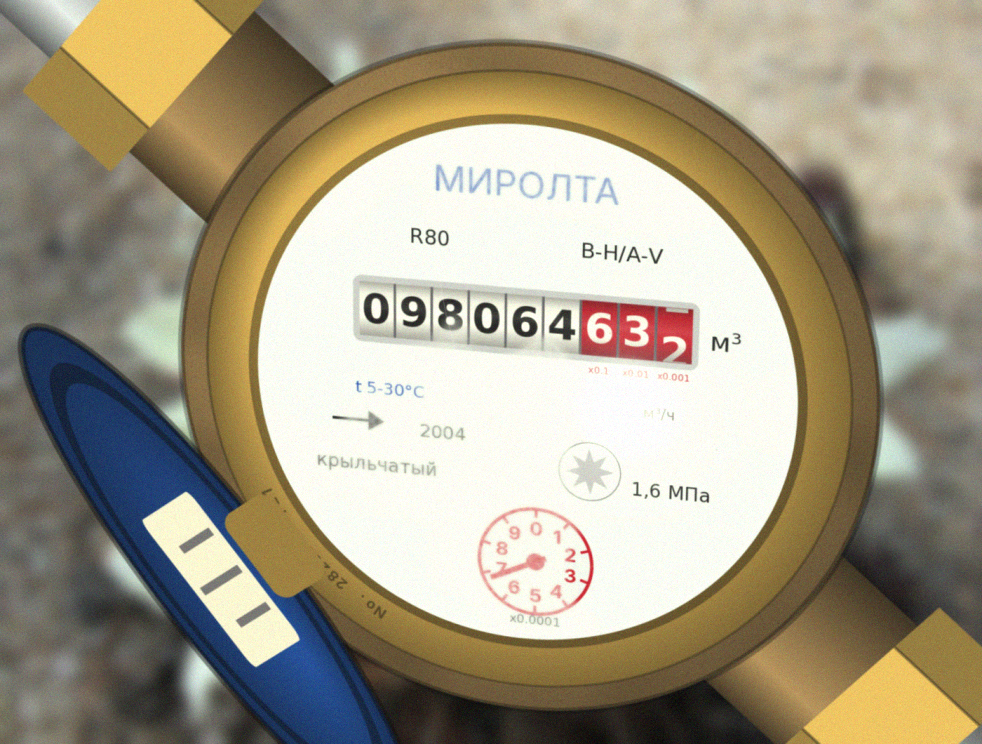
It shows 98064.6316 m³
